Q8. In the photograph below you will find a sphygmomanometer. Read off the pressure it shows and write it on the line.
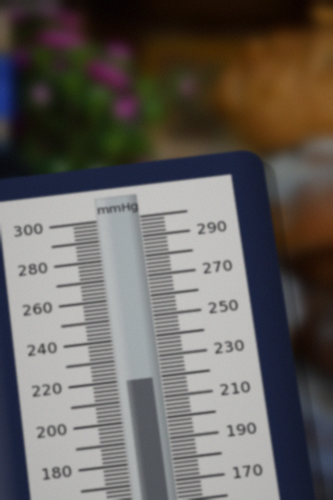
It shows 220 mmHg
